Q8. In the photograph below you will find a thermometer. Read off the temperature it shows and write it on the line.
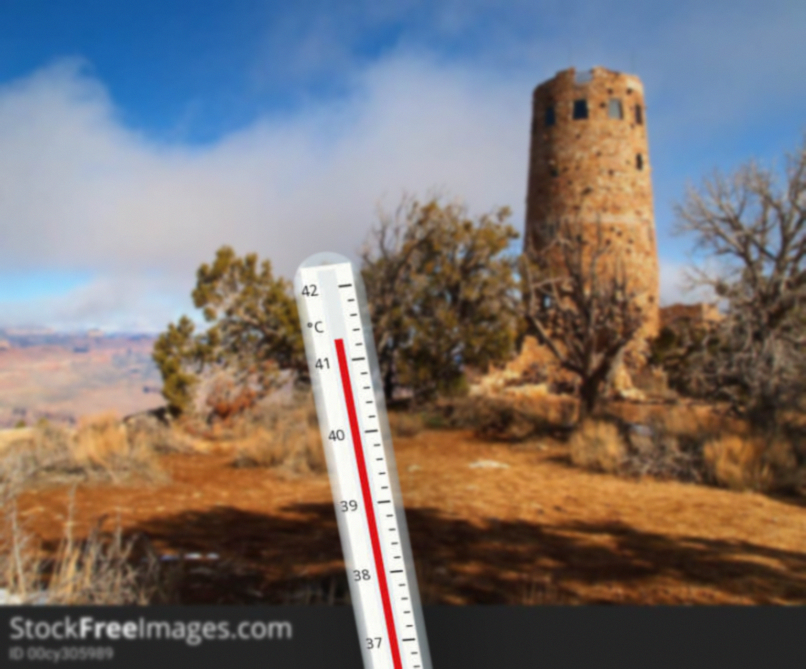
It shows 41.3 °C
